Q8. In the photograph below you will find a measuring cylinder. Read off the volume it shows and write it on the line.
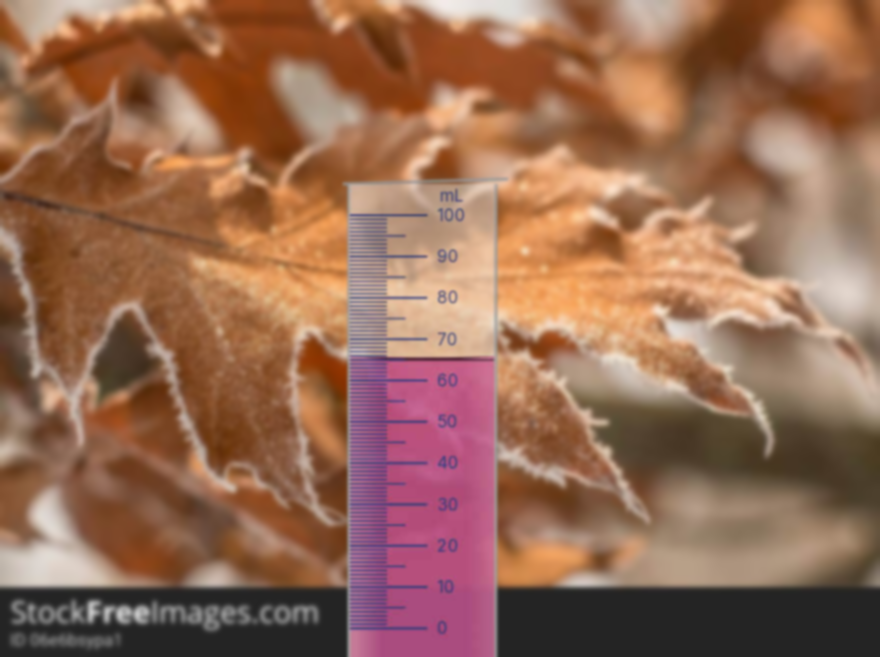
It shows 65 mL
